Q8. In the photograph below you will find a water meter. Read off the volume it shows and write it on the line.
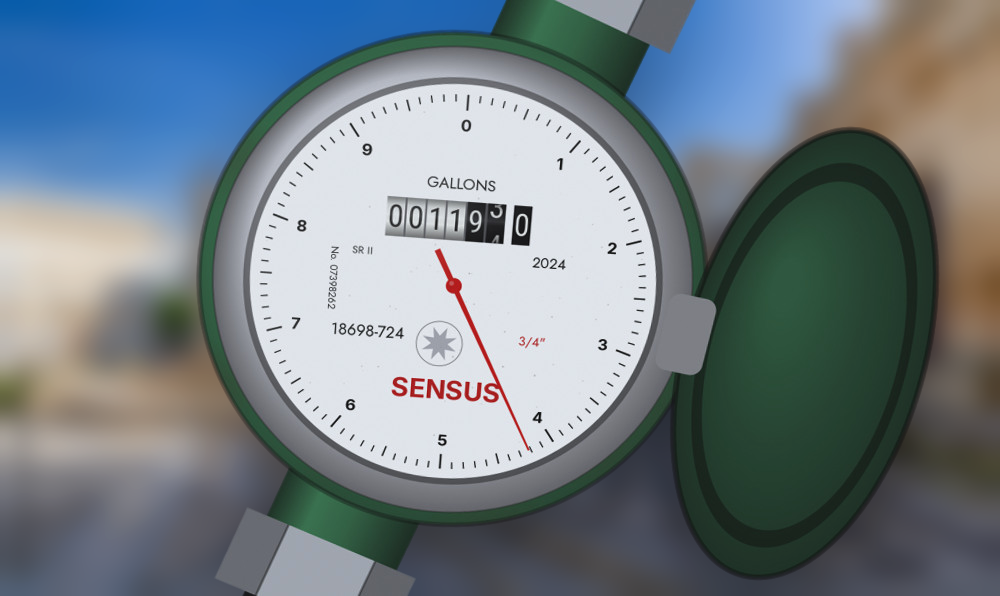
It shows 11934.2 gal
